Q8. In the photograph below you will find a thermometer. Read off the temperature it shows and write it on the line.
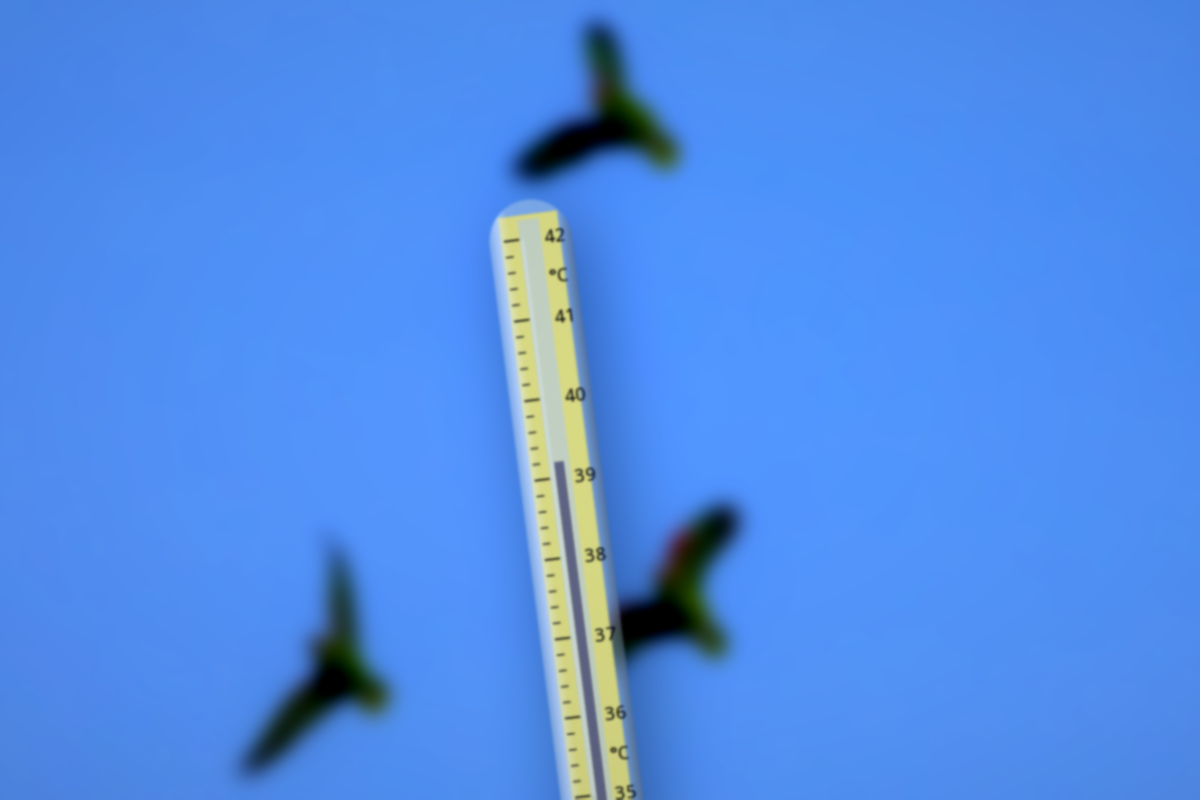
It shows 39.2 °C
